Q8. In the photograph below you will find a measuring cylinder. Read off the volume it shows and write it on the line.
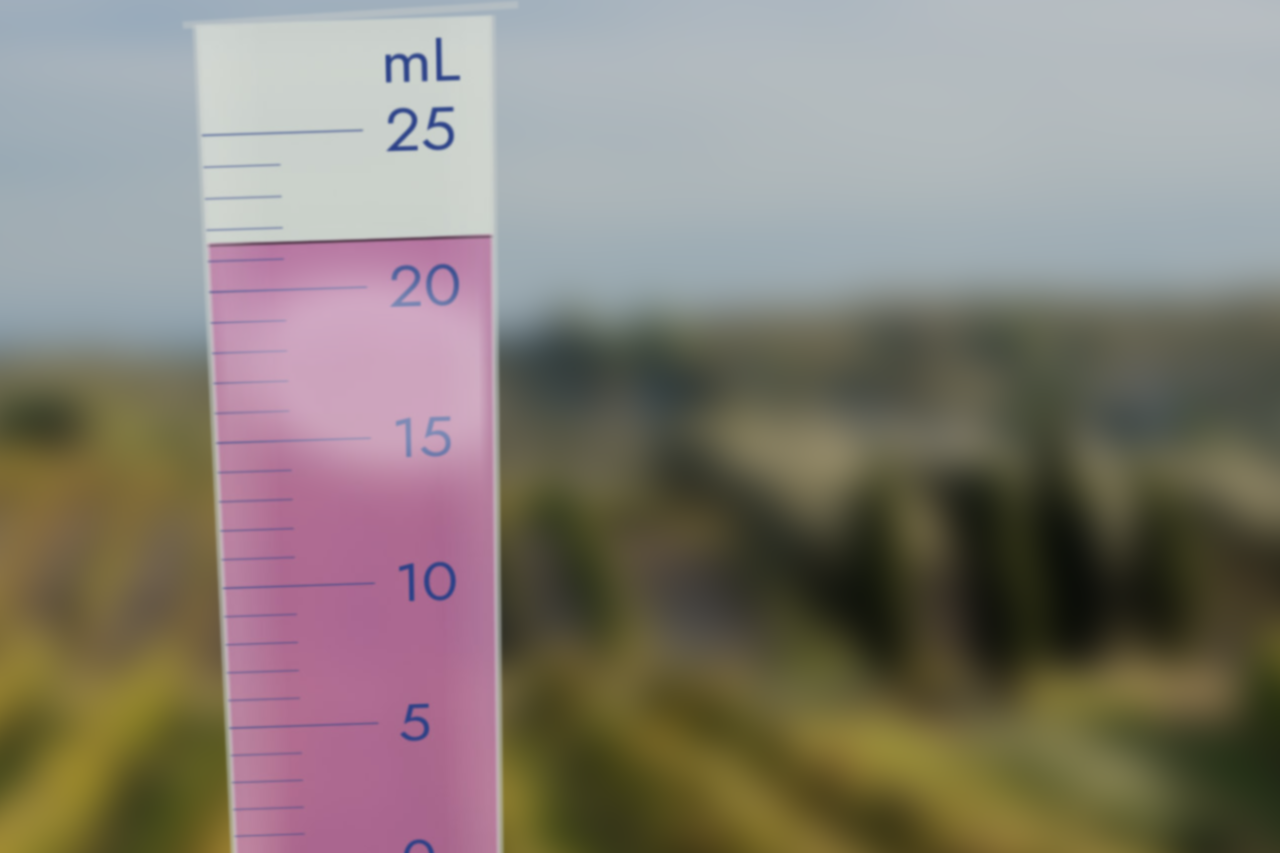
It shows 21.5 mL
